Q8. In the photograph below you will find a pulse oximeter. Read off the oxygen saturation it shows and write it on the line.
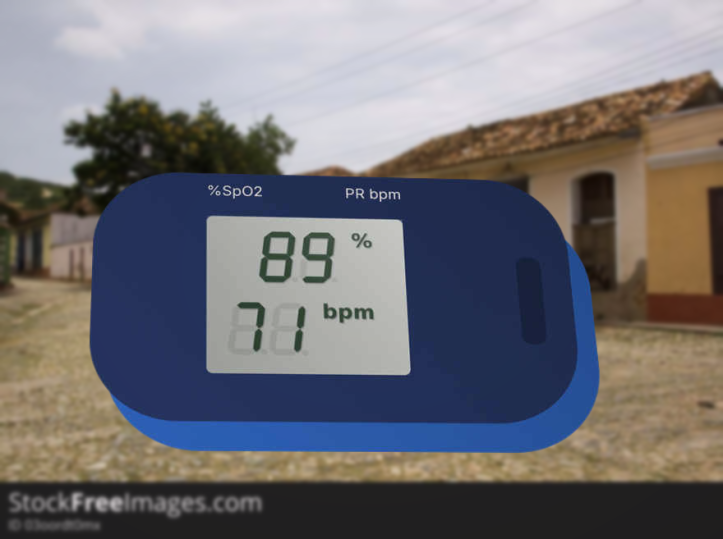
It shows 89 %
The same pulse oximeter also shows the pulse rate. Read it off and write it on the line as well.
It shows 71 bpm
